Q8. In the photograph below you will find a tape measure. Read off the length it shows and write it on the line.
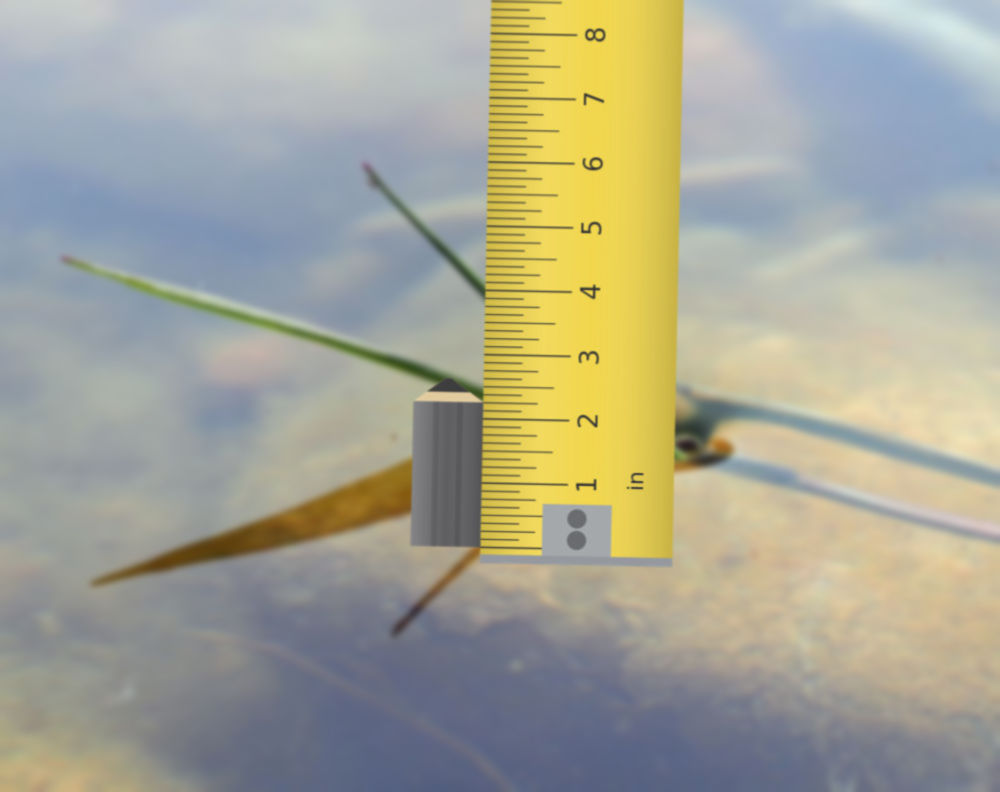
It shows 2.625 in
